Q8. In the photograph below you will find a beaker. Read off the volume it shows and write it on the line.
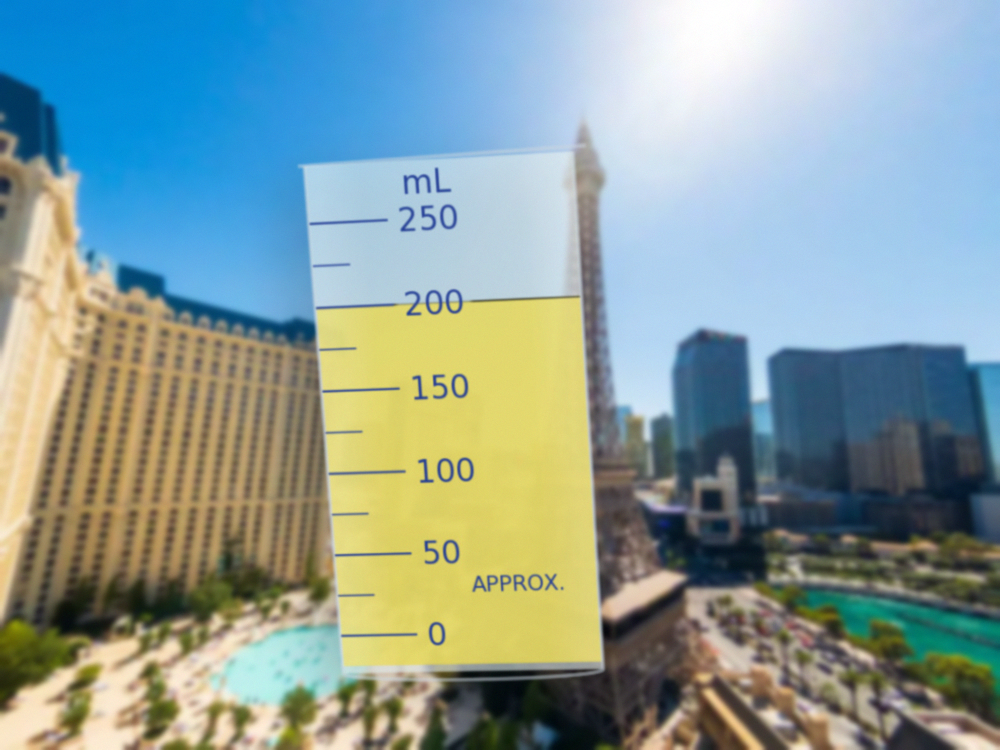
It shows 200 mL
